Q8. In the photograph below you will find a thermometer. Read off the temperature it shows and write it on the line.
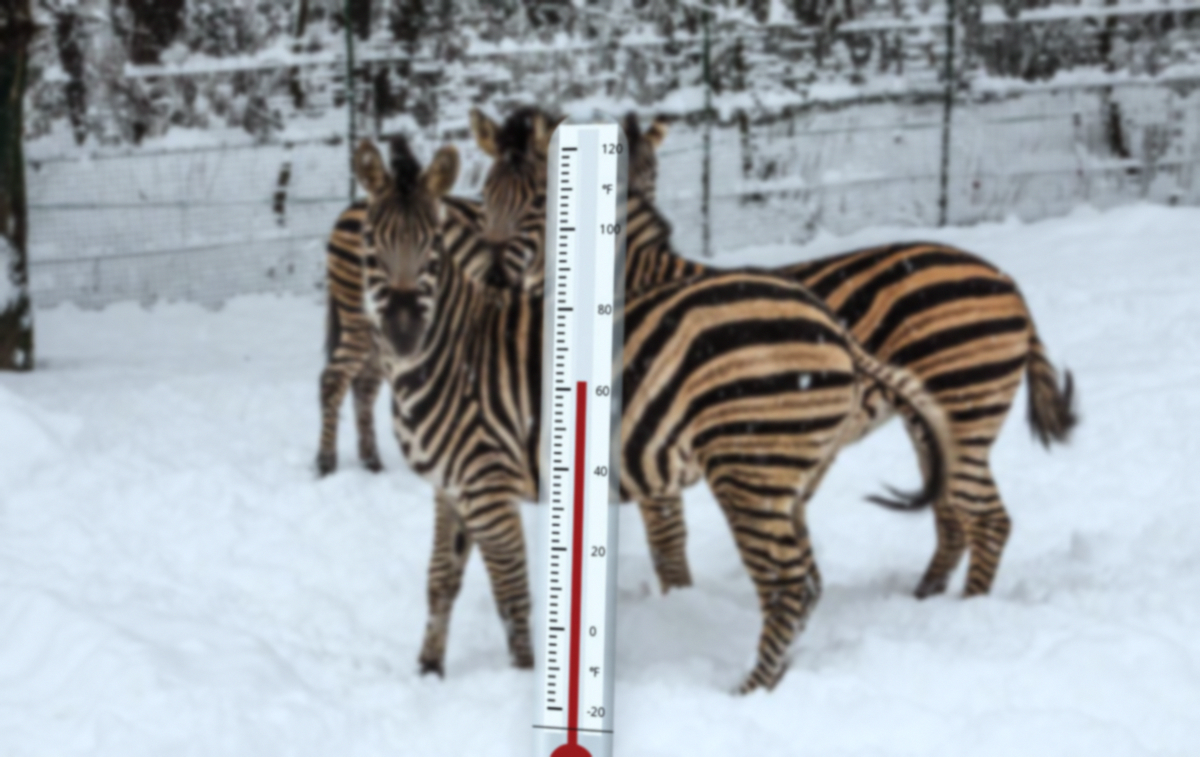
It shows 62 °F
